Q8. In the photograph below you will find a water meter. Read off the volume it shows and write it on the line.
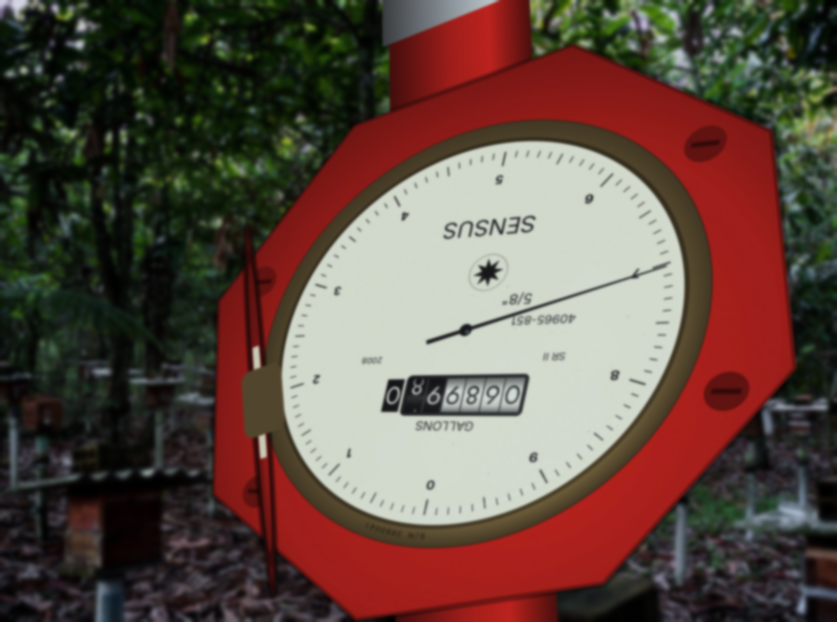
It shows 689977.0 gal
